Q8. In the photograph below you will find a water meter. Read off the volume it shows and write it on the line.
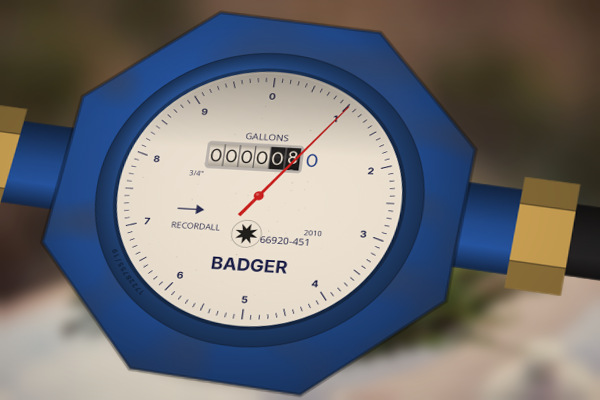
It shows 81.0 gal
